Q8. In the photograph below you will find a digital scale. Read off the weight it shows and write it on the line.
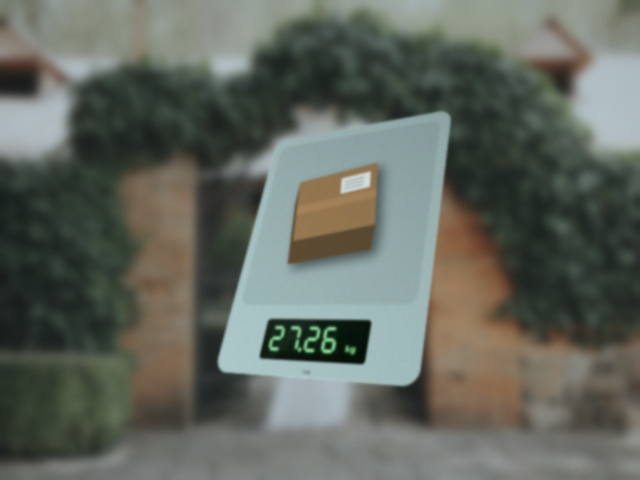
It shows 27.26 kg
